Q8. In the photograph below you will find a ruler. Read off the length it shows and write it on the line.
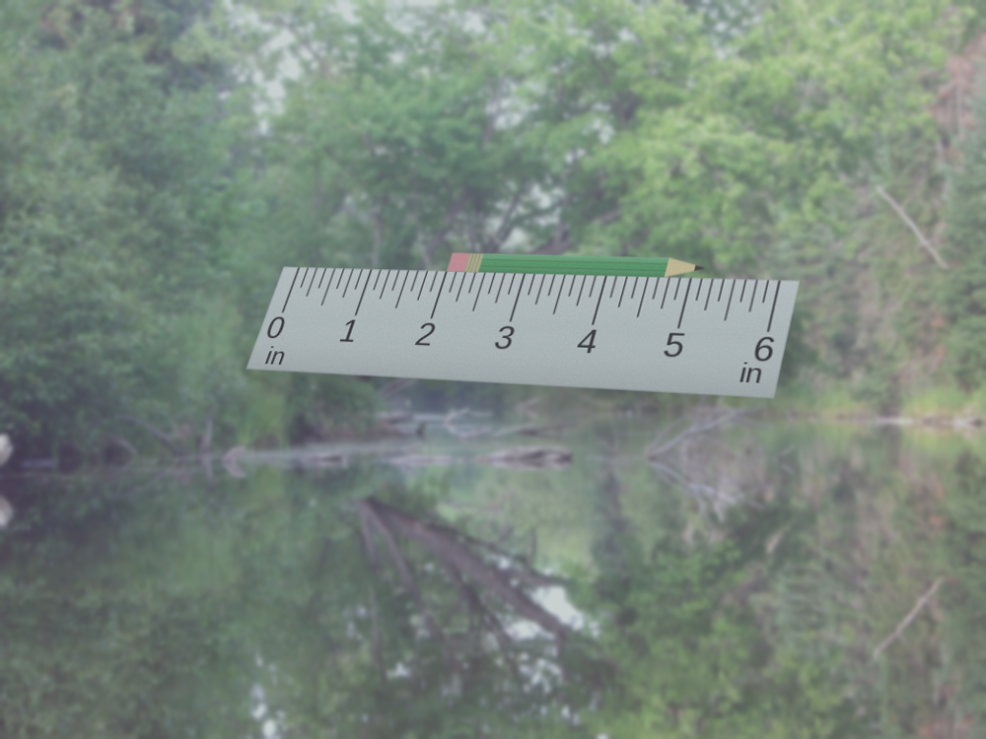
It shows 3.125 in
